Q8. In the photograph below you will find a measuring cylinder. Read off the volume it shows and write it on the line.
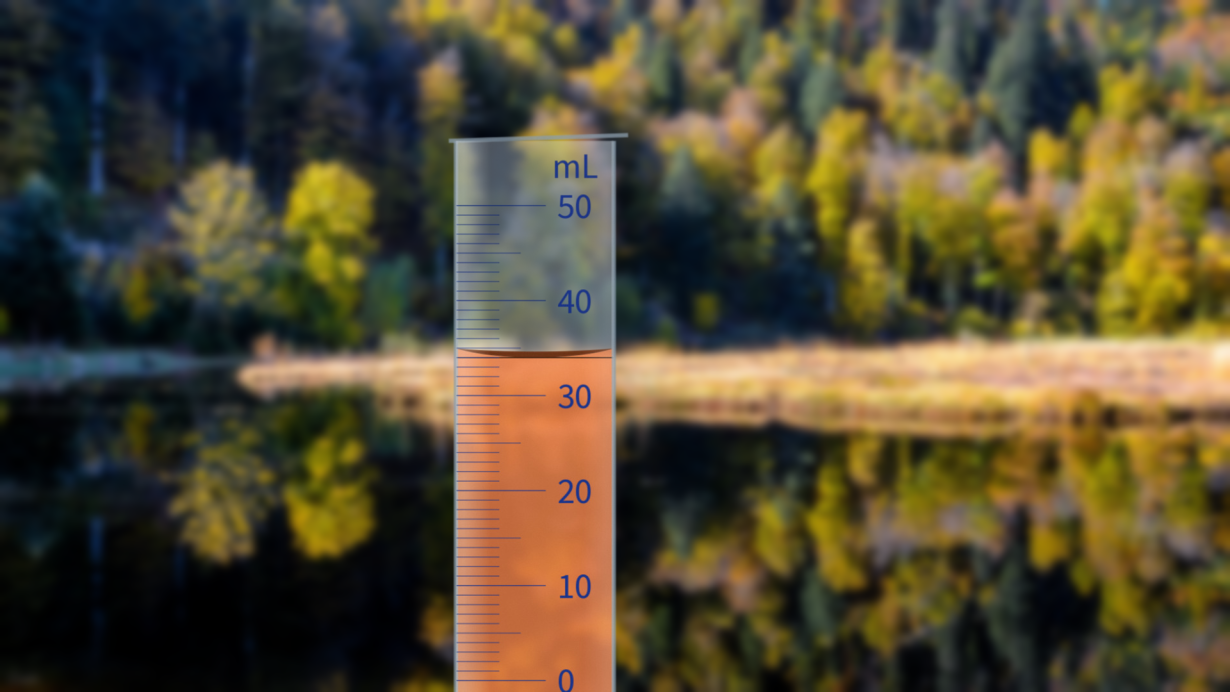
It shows 34 mL
